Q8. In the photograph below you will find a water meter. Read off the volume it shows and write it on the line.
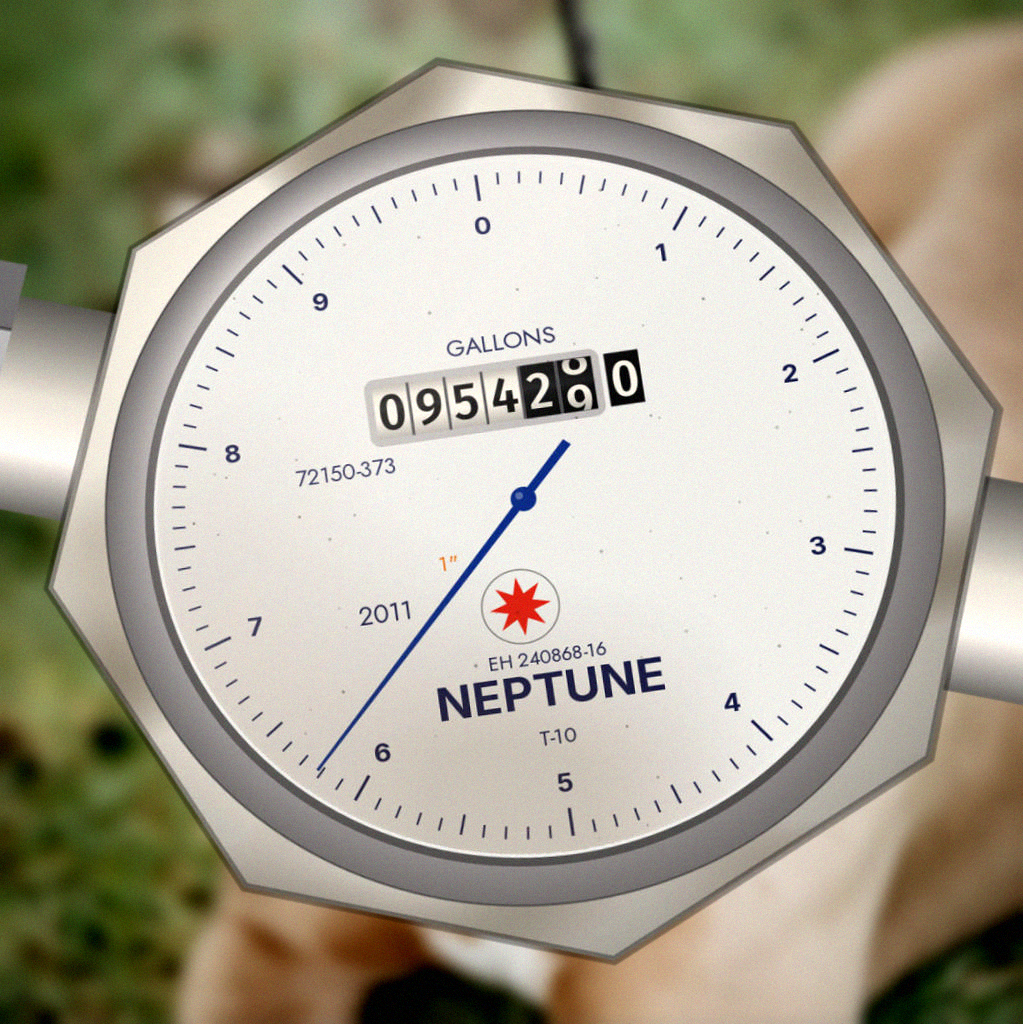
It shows 954286.2 gal
